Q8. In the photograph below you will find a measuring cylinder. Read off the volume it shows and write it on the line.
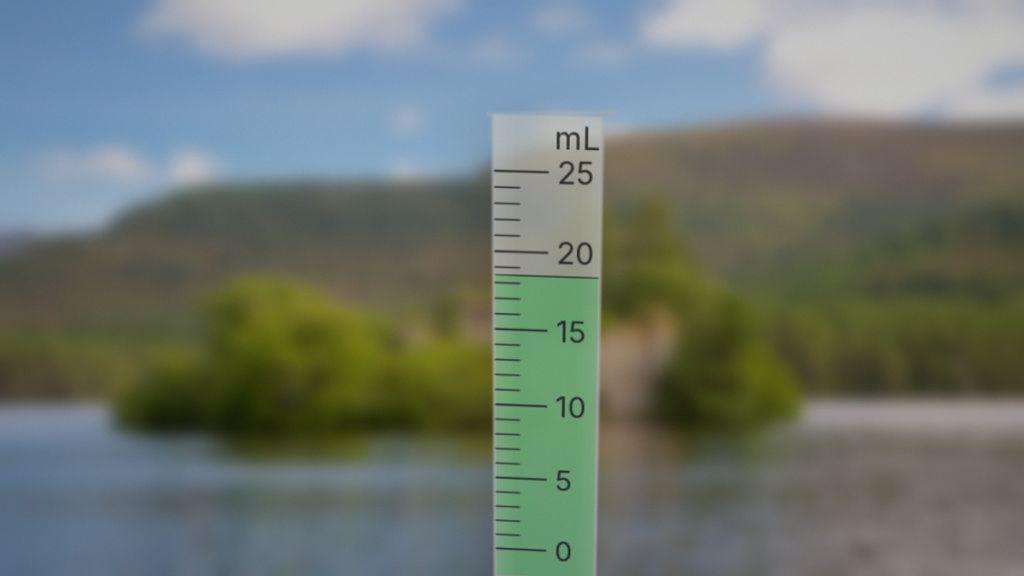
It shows 18.5 mL
